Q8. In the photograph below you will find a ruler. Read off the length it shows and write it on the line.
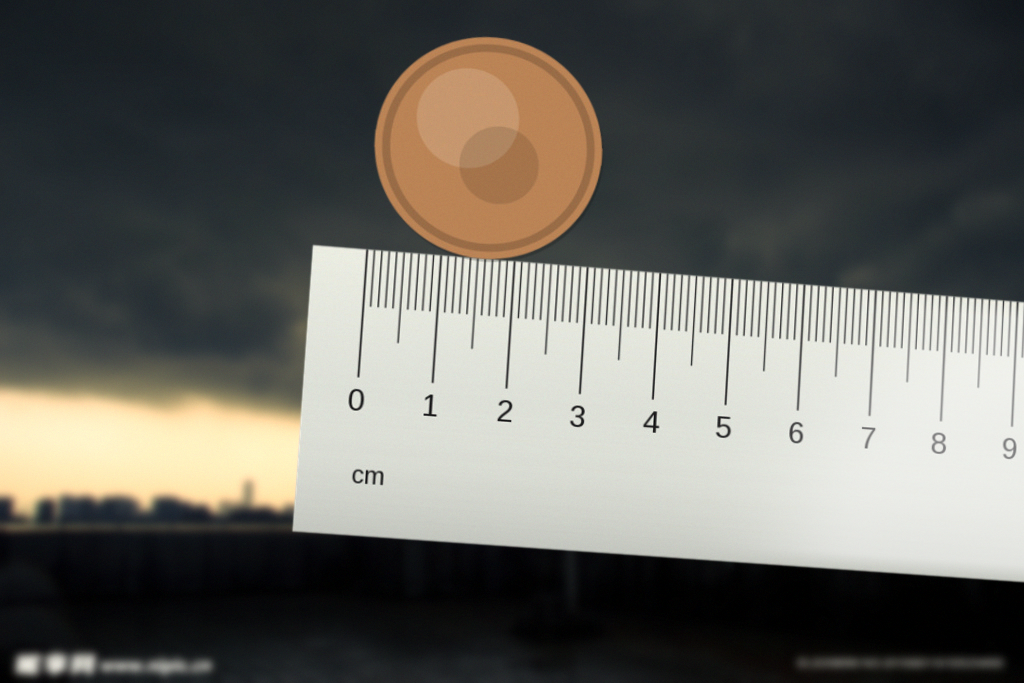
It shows 3.1 cm
